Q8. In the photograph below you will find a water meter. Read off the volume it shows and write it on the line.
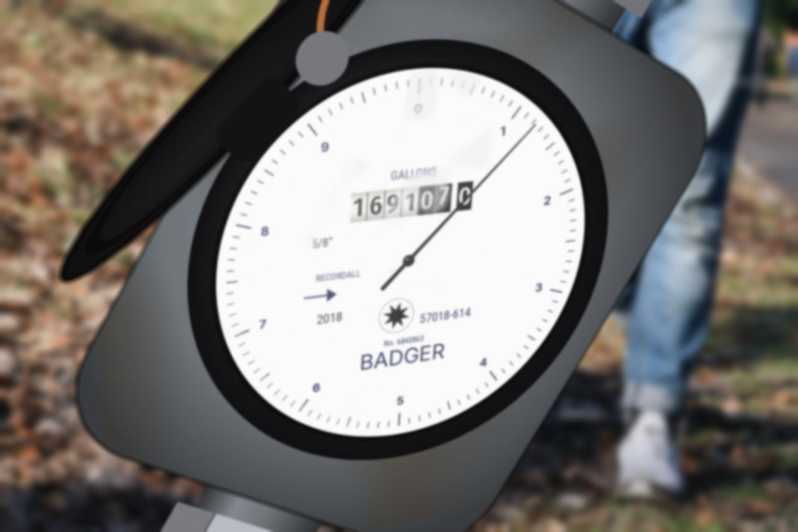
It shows 1691071.2 gal
